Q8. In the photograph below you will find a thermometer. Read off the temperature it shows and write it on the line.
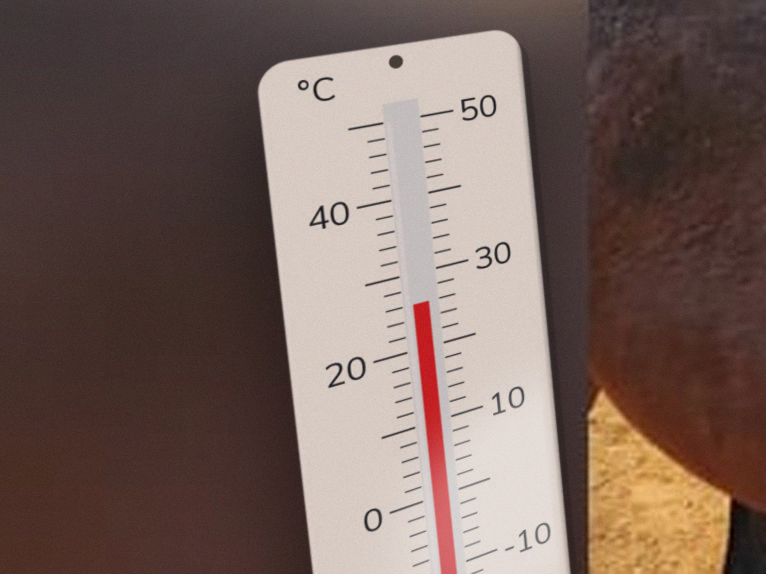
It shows 26 °C
